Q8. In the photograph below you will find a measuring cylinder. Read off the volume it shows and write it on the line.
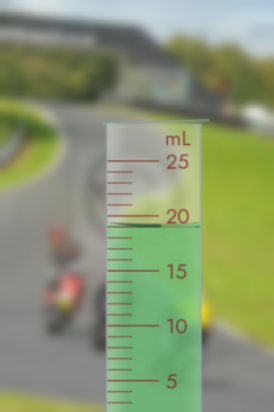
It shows 19 mL
